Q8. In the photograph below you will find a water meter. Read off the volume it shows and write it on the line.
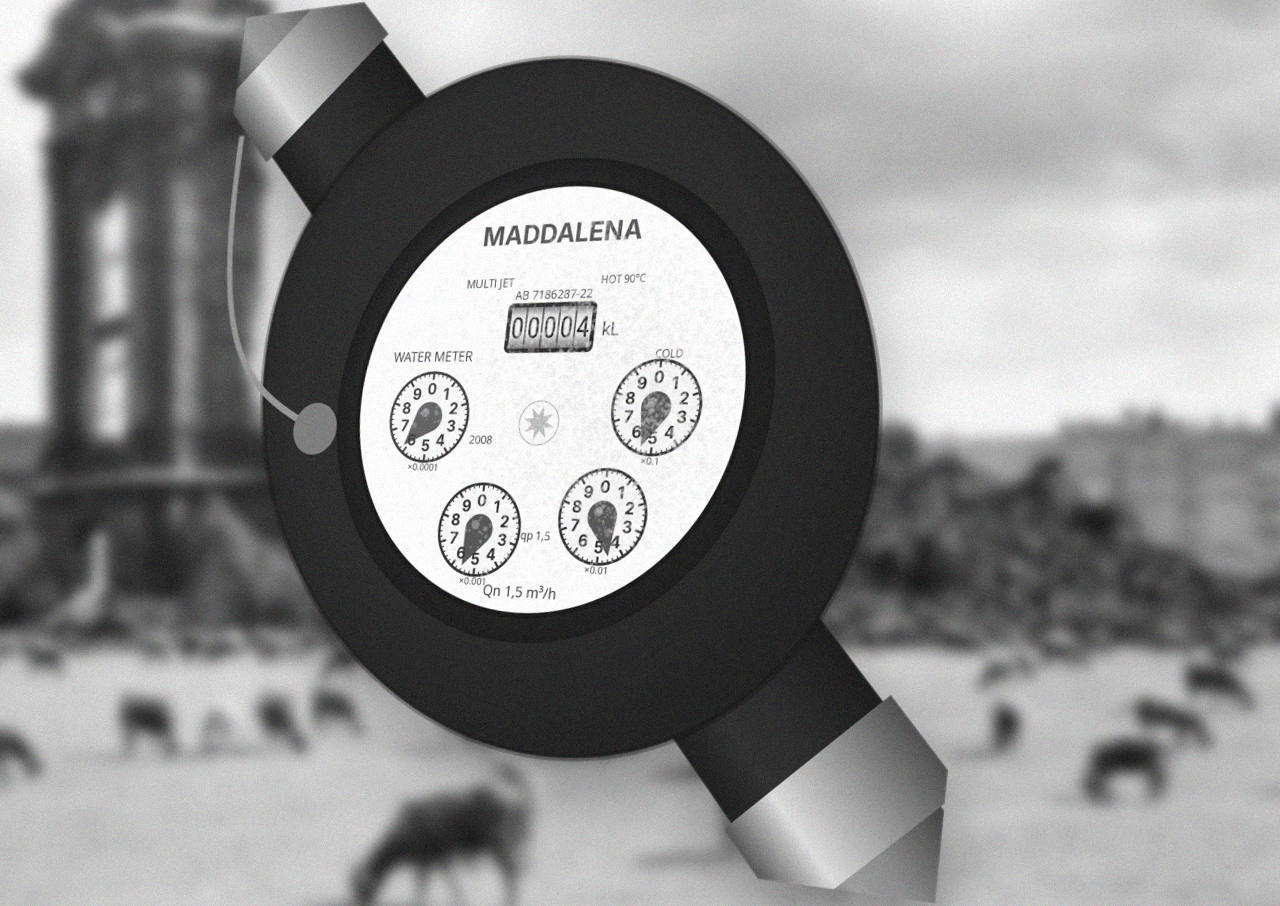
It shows 4.5456 kL
